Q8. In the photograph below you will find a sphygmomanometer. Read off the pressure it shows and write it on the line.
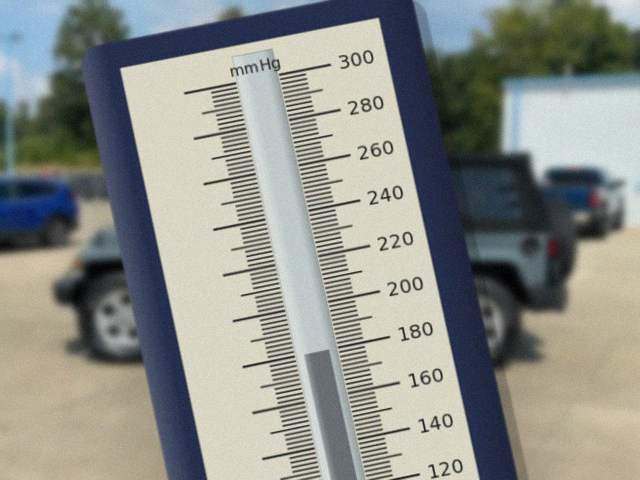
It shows 180 mmHg
